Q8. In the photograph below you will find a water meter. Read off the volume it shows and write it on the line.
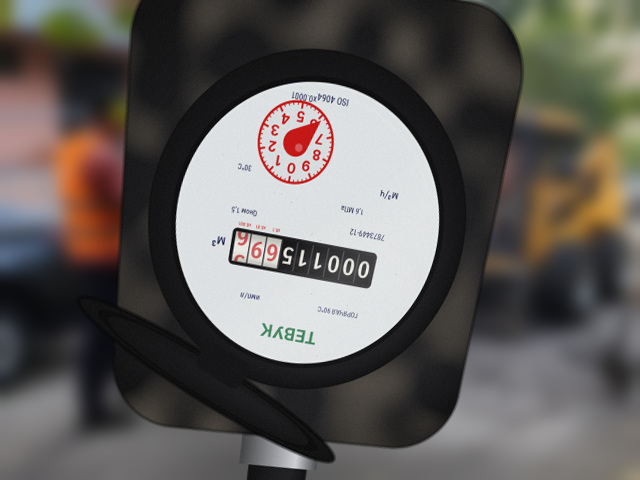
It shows 115.6956 m³
